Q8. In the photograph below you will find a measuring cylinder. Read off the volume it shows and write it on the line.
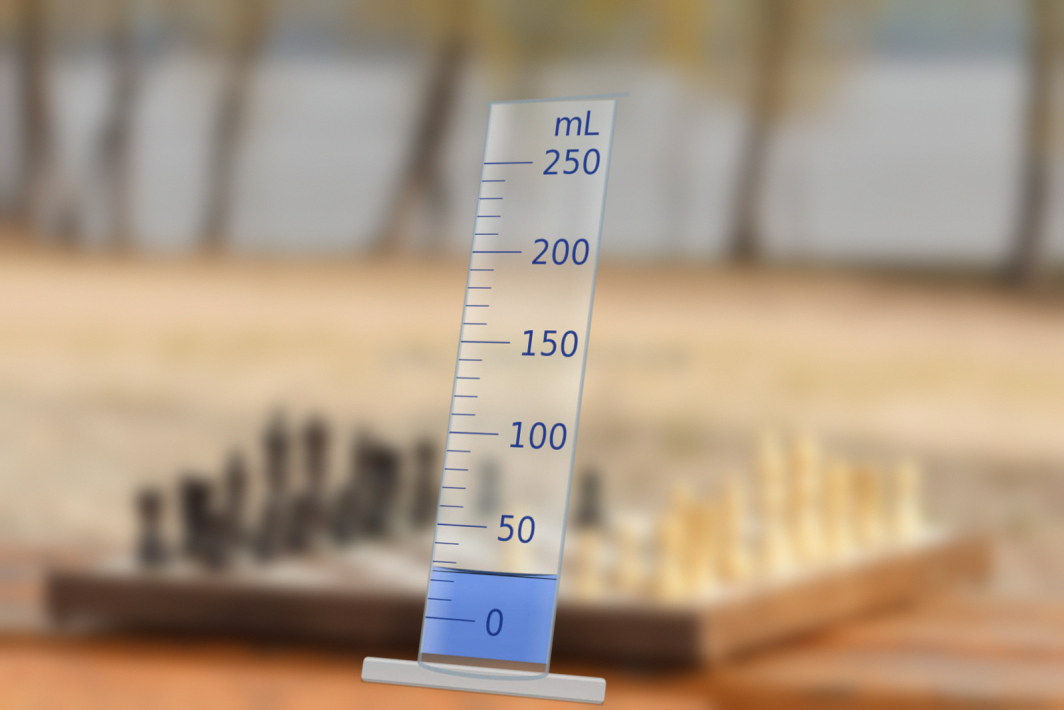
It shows 25 mL
